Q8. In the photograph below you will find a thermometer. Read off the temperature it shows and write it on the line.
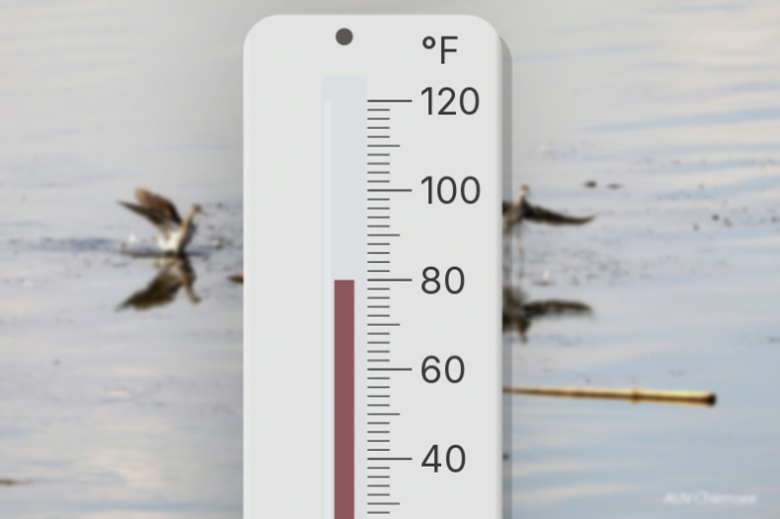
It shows 80 °F
